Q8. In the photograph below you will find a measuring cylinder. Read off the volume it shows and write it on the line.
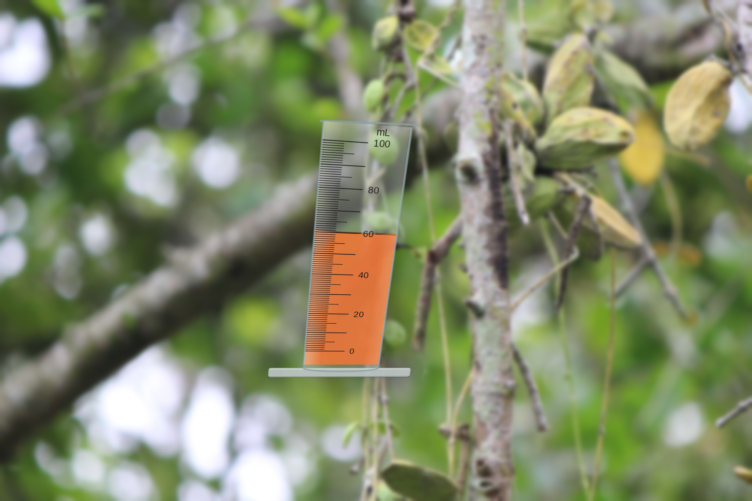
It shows 60 mL
